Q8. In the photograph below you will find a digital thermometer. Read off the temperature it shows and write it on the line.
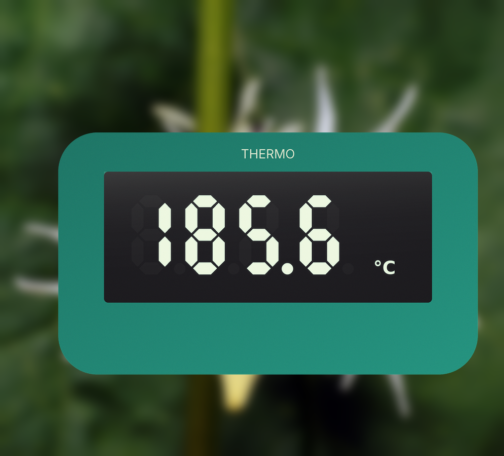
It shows 185.6 °C
